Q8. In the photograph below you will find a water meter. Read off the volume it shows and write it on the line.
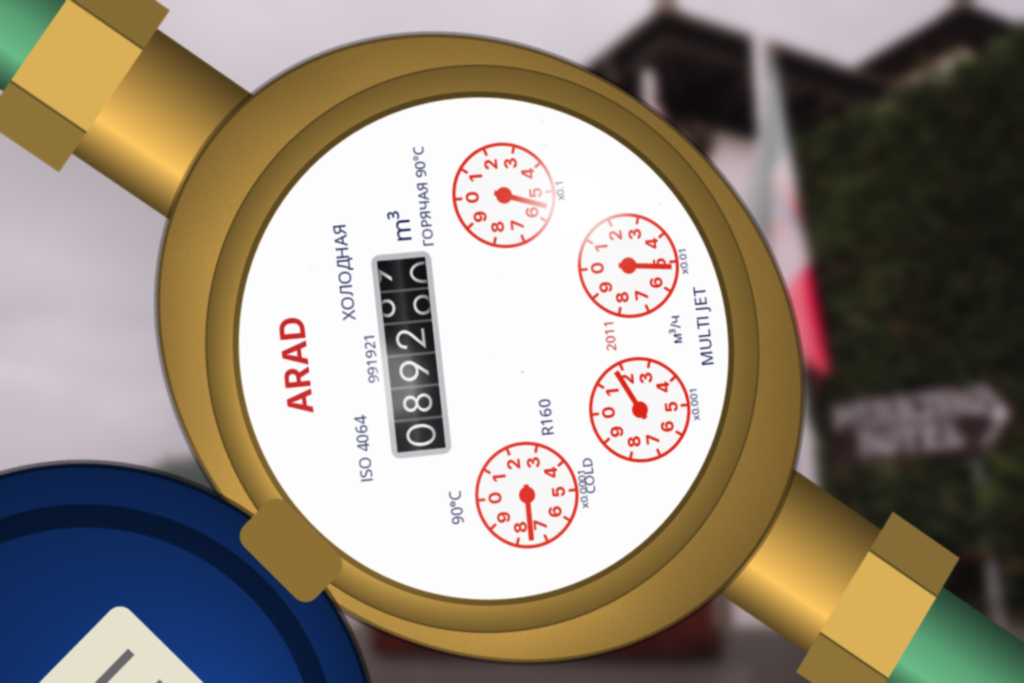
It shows 89289.5517 m³
